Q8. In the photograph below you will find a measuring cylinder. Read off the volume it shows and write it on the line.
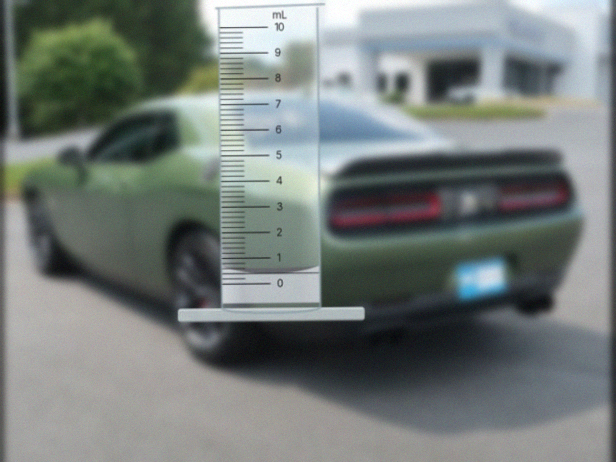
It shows 0.4 mL
